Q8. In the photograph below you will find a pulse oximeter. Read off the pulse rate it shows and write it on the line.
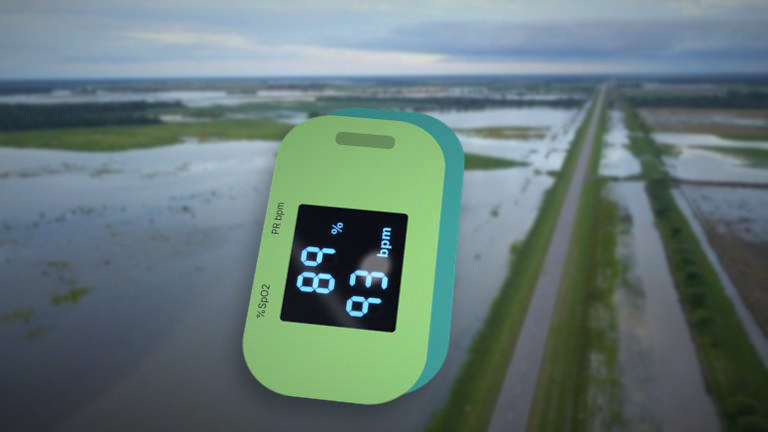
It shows 93 bpm
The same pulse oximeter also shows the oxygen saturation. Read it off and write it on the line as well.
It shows 89 %
